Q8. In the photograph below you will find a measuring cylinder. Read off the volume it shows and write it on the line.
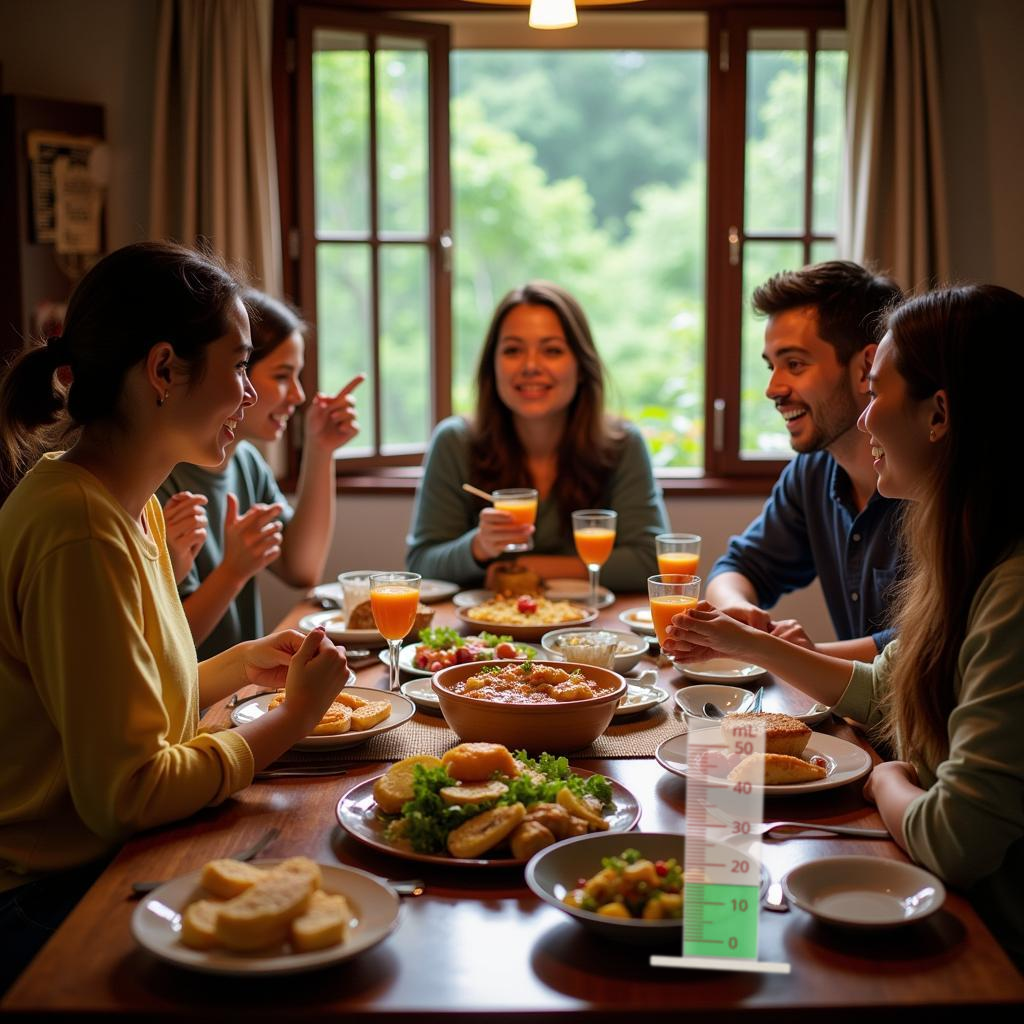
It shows 15 mL
